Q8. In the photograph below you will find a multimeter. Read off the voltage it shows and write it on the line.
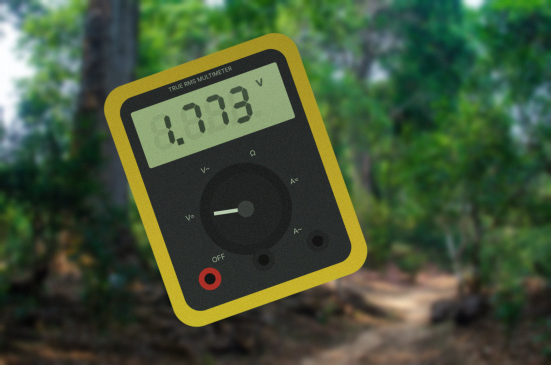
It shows 1.773 V
